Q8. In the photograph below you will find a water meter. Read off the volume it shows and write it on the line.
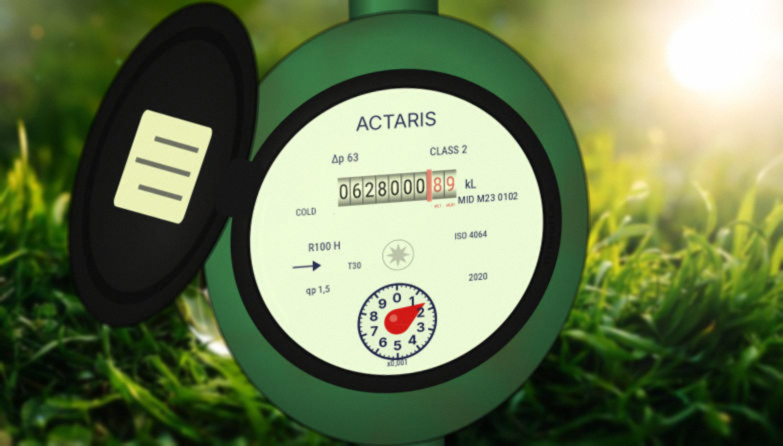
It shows 628000.891 kL
